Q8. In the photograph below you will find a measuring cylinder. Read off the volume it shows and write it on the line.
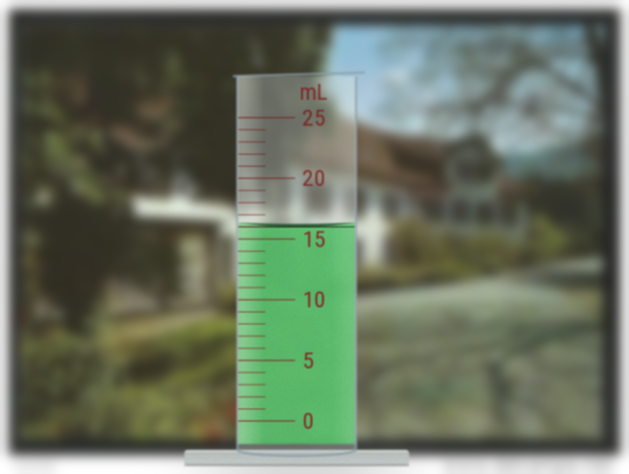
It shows 16 mL
